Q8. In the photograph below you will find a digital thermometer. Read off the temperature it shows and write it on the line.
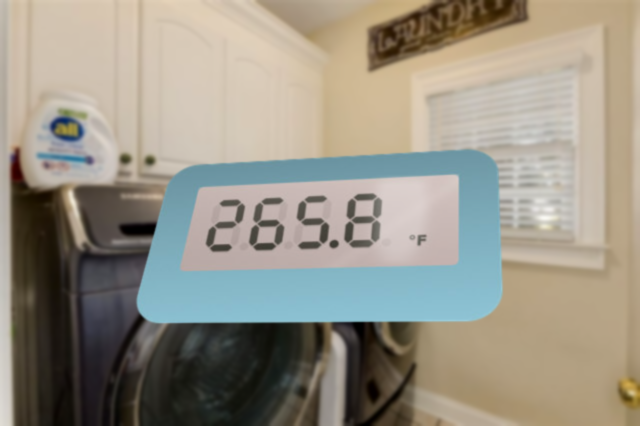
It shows 265.8 °F
